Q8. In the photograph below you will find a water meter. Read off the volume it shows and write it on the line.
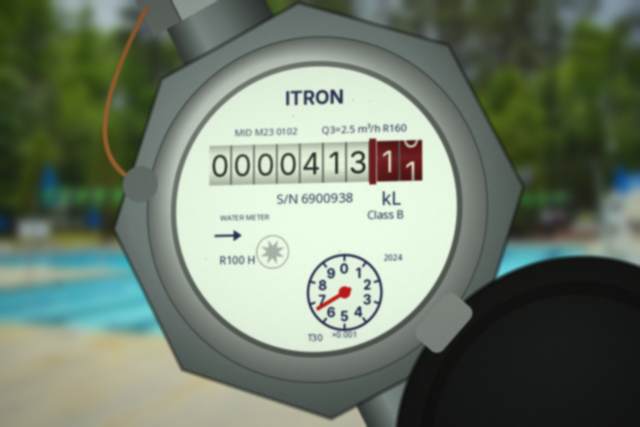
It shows 413.106 kL
